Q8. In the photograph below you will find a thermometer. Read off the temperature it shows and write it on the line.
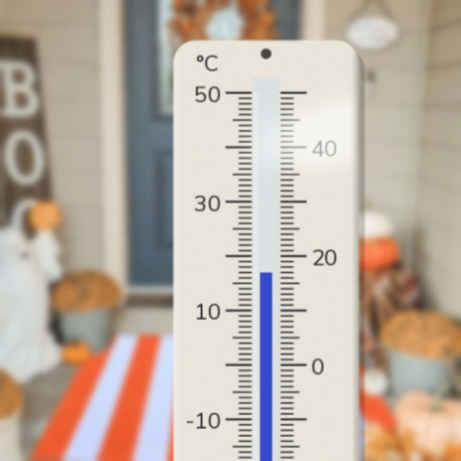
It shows 17 °C
